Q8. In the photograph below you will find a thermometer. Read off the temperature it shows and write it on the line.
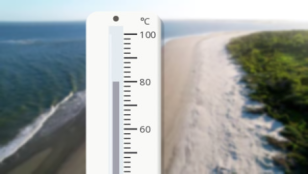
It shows 80 °C
